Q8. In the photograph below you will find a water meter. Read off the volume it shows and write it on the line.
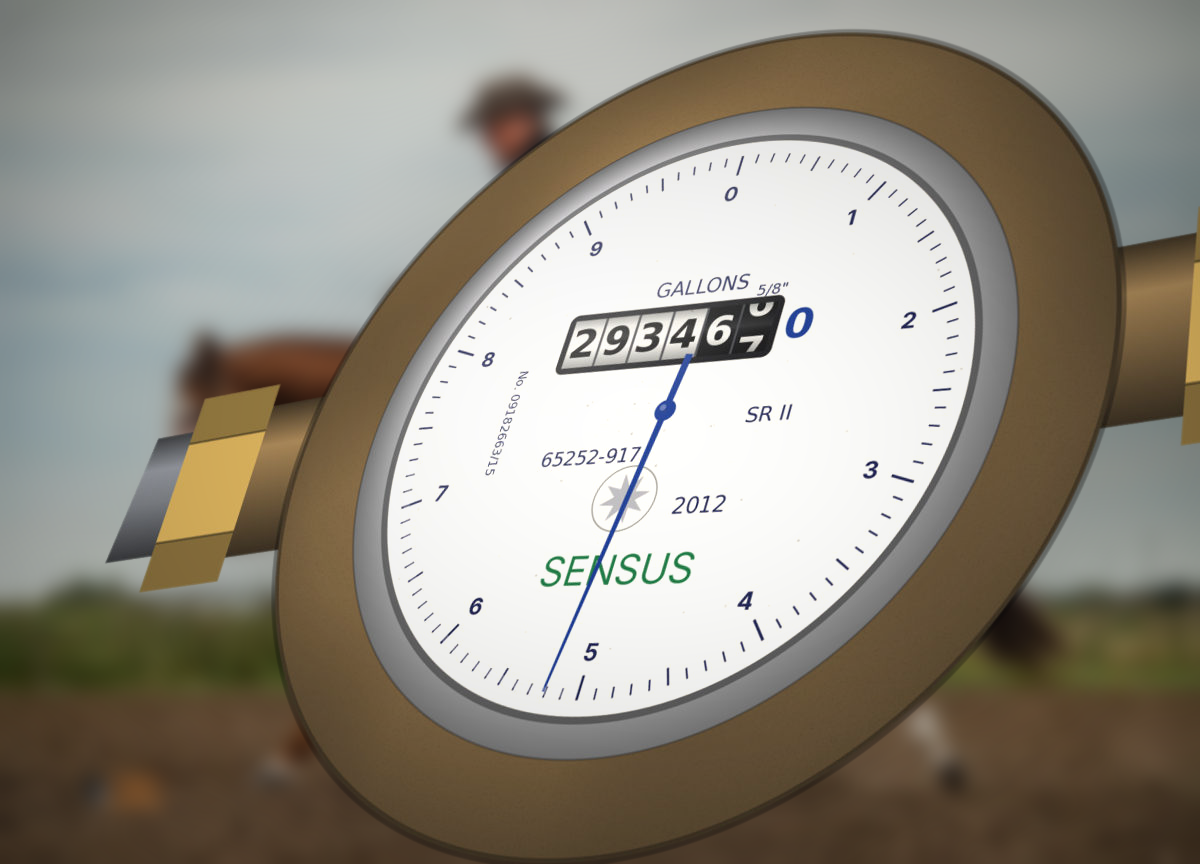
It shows 2934665.2 gal
